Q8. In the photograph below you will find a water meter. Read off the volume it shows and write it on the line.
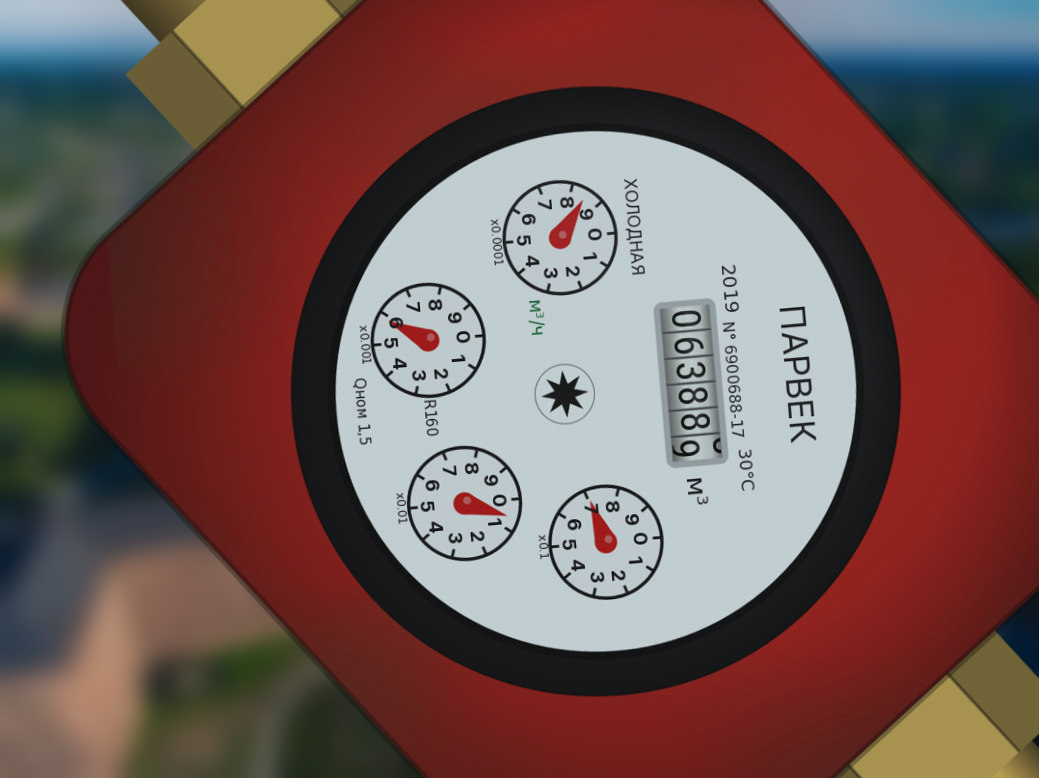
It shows 63888.7058 m³
